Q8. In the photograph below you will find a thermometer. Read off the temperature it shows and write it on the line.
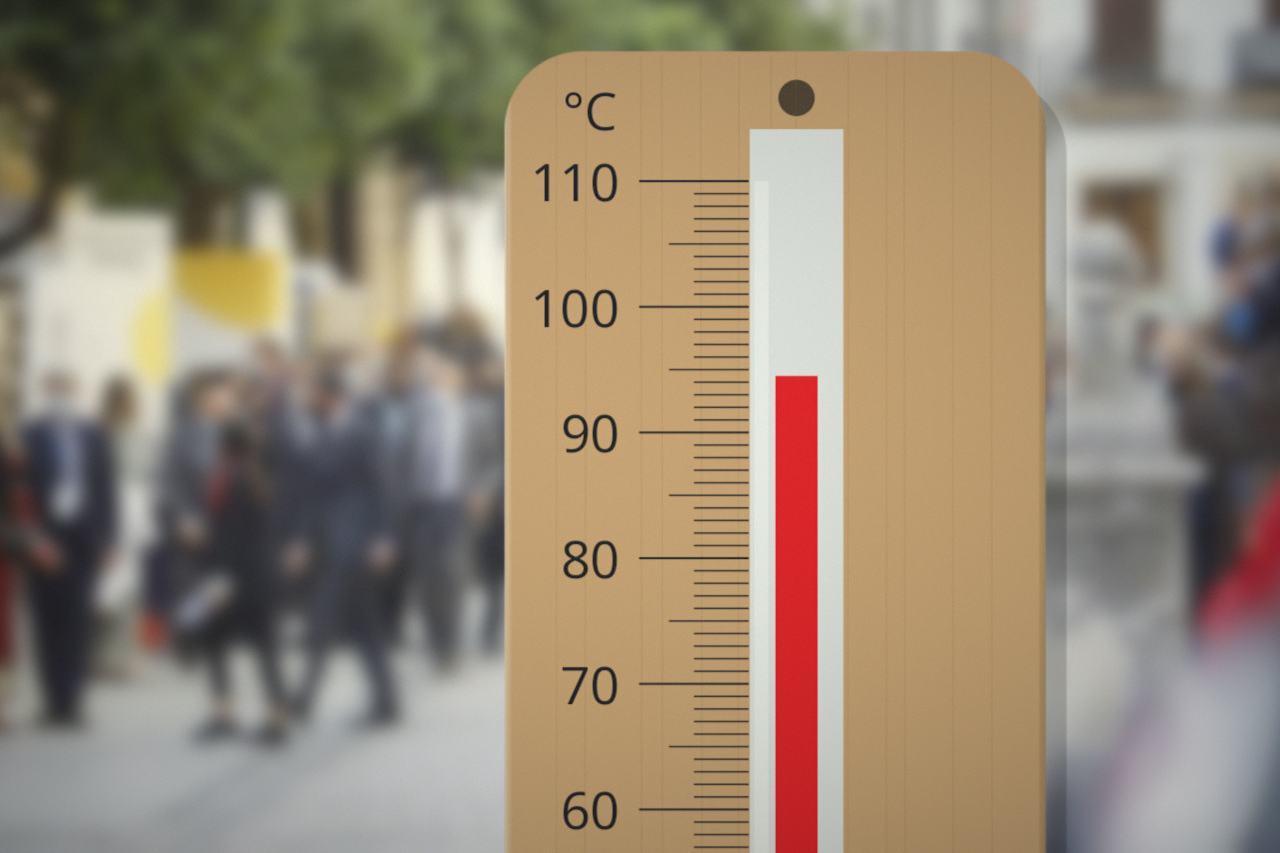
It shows 94.5 °C
